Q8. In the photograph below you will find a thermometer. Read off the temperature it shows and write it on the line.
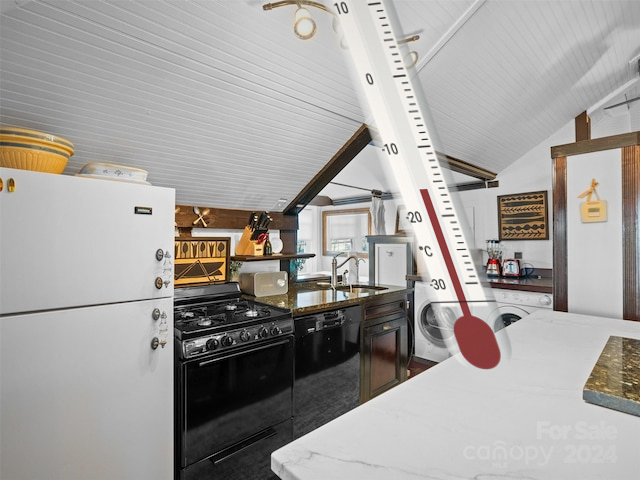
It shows -16 °C
